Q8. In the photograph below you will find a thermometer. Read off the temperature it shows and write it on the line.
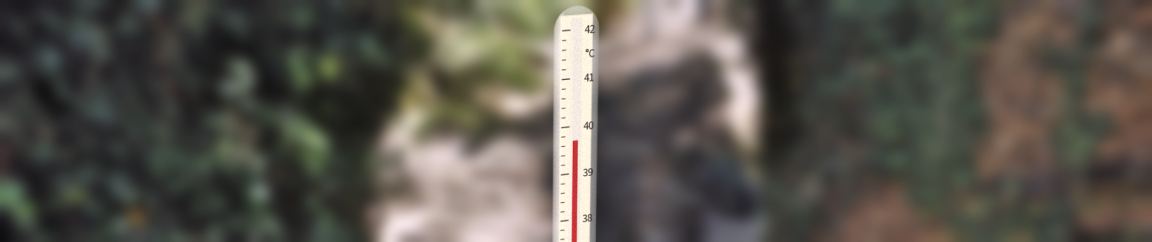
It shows 39.7 °C
